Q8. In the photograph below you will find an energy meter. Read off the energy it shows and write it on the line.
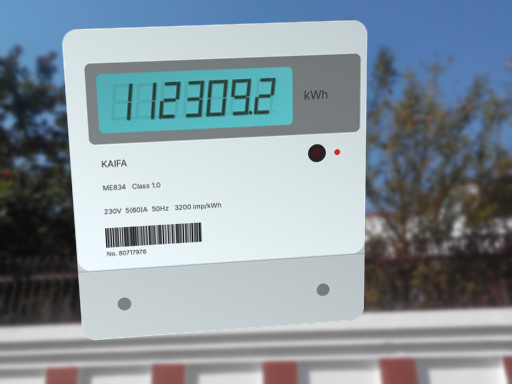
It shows 112309.2 kWh
